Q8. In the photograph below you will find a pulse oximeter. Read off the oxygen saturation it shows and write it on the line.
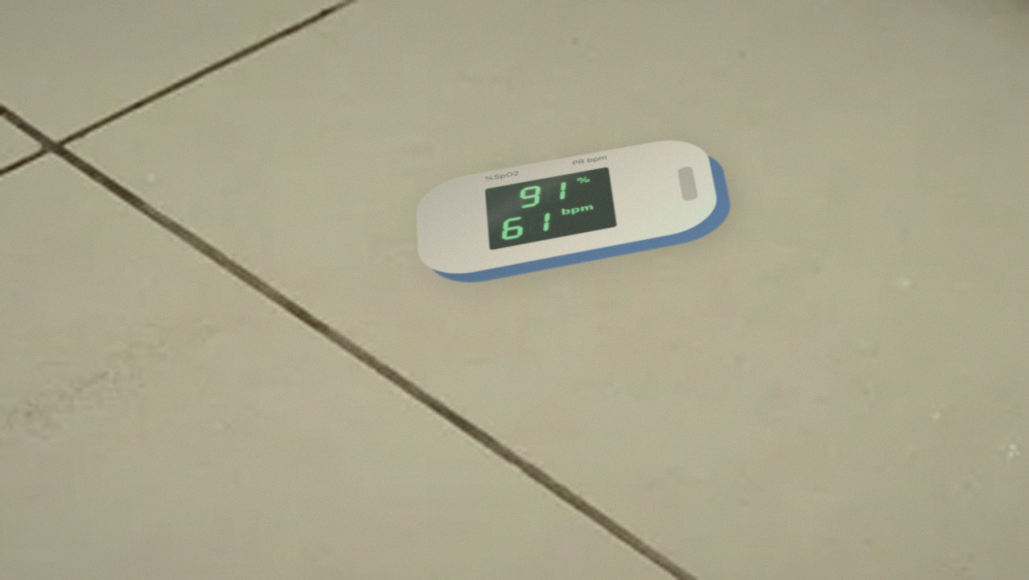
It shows 91 %
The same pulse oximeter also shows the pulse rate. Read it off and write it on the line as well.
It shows 61 bpm
